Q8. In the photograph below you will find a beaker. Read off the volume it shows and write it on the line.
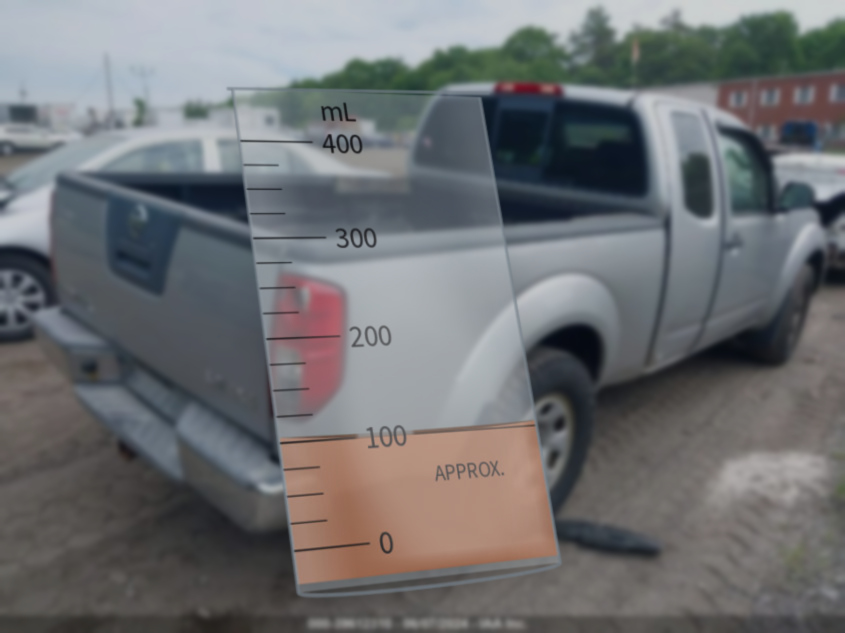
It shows 100 mL
